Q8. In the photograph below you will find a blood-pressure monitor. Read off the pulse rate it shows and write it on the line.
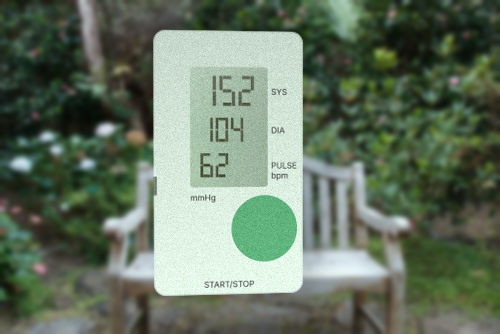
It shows 62 bpm
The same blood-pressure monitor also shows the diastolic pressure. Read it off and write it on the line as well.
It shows 104 mmHg
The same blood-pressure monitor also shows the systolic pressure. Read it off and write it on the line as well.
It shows 152 mmHg
